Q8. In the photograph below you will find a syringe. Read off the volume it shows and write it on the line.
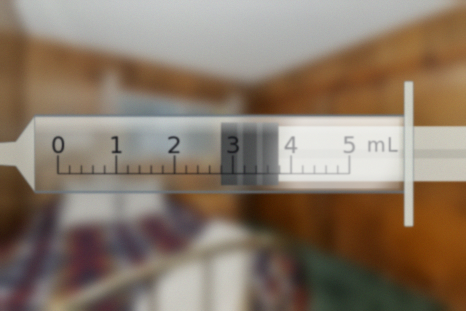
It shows 2.8 mL
